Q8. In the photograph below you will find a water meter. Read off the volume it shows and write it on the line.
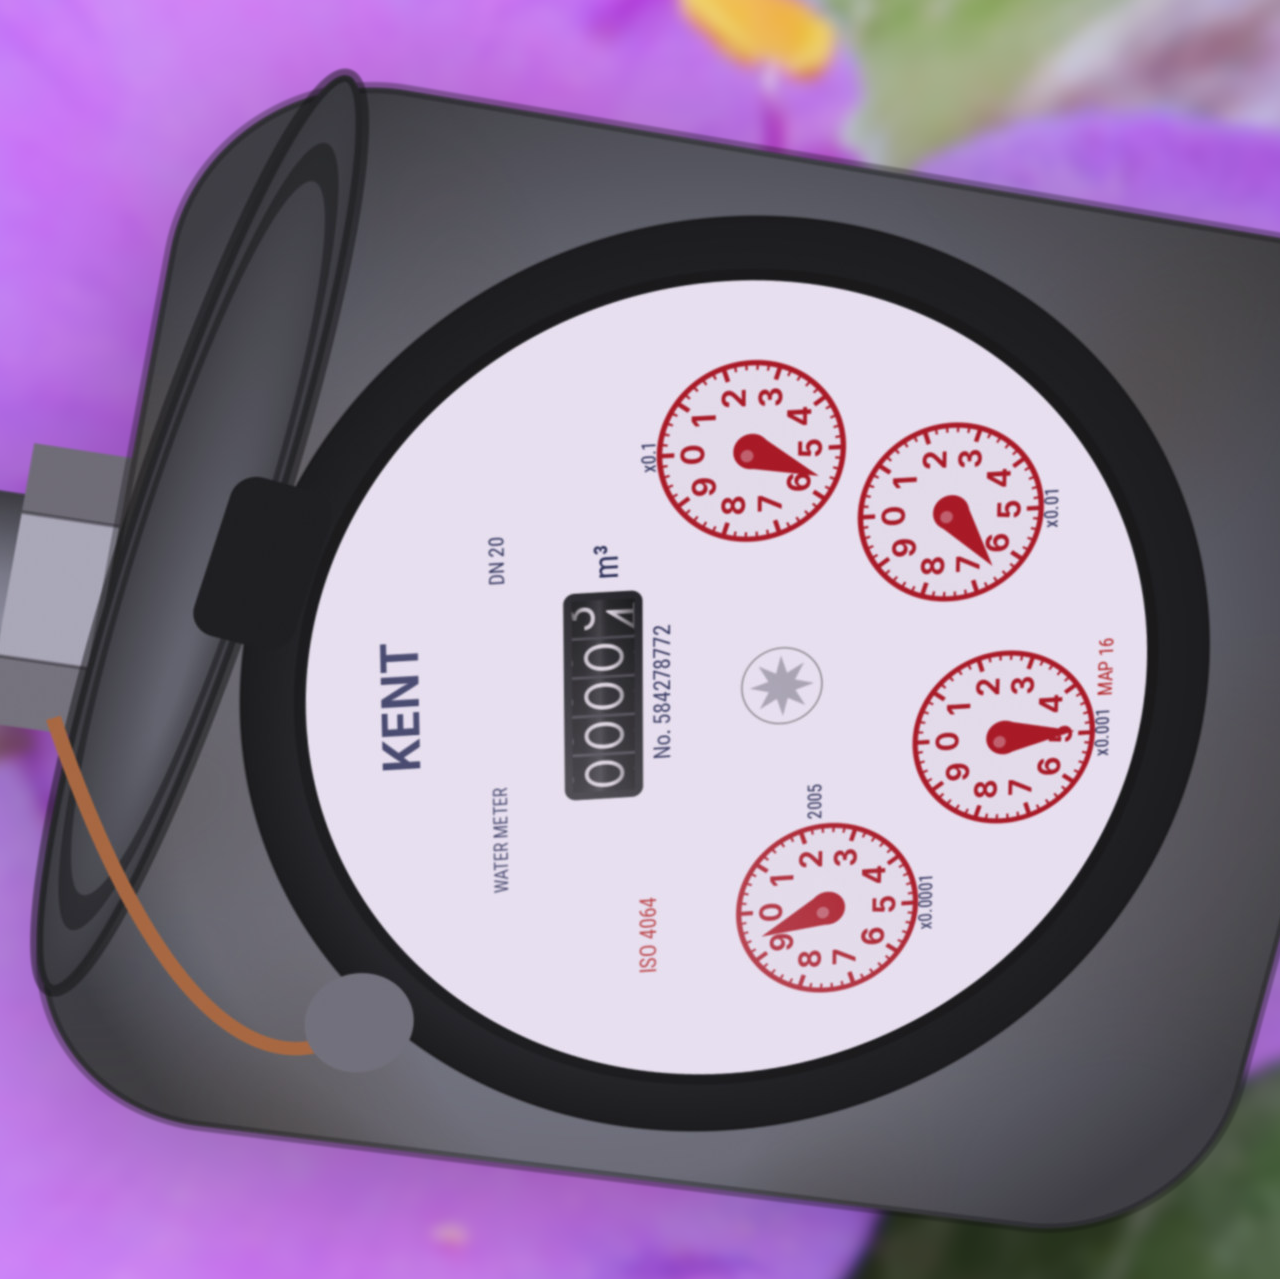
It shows 3.5649 m³
